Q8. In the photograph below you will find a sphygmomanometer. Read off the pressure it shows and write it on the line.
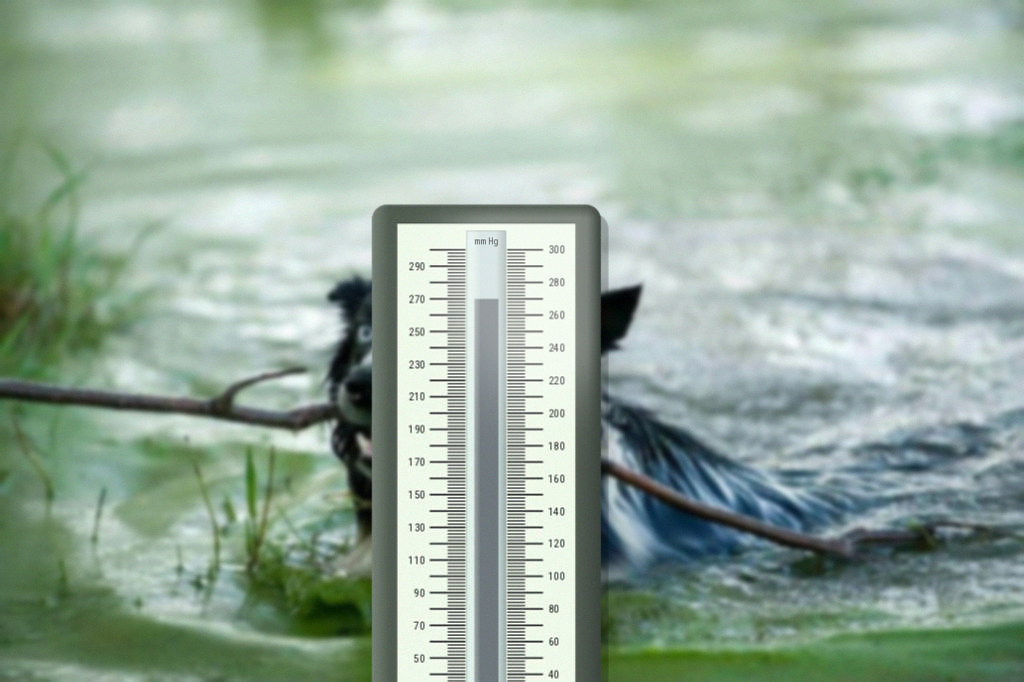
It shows 270 mmHg
